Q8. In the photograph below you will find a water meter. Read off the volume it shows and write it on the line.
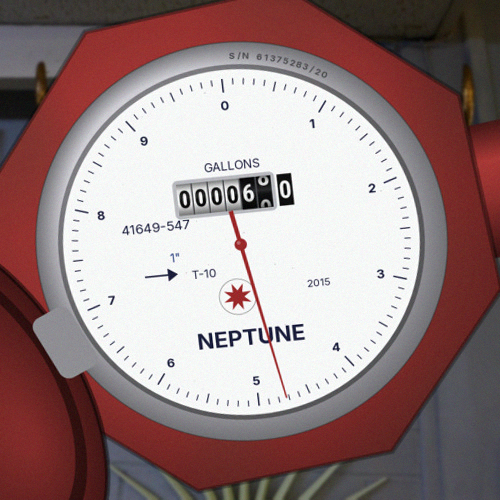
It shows 684.7 gal
